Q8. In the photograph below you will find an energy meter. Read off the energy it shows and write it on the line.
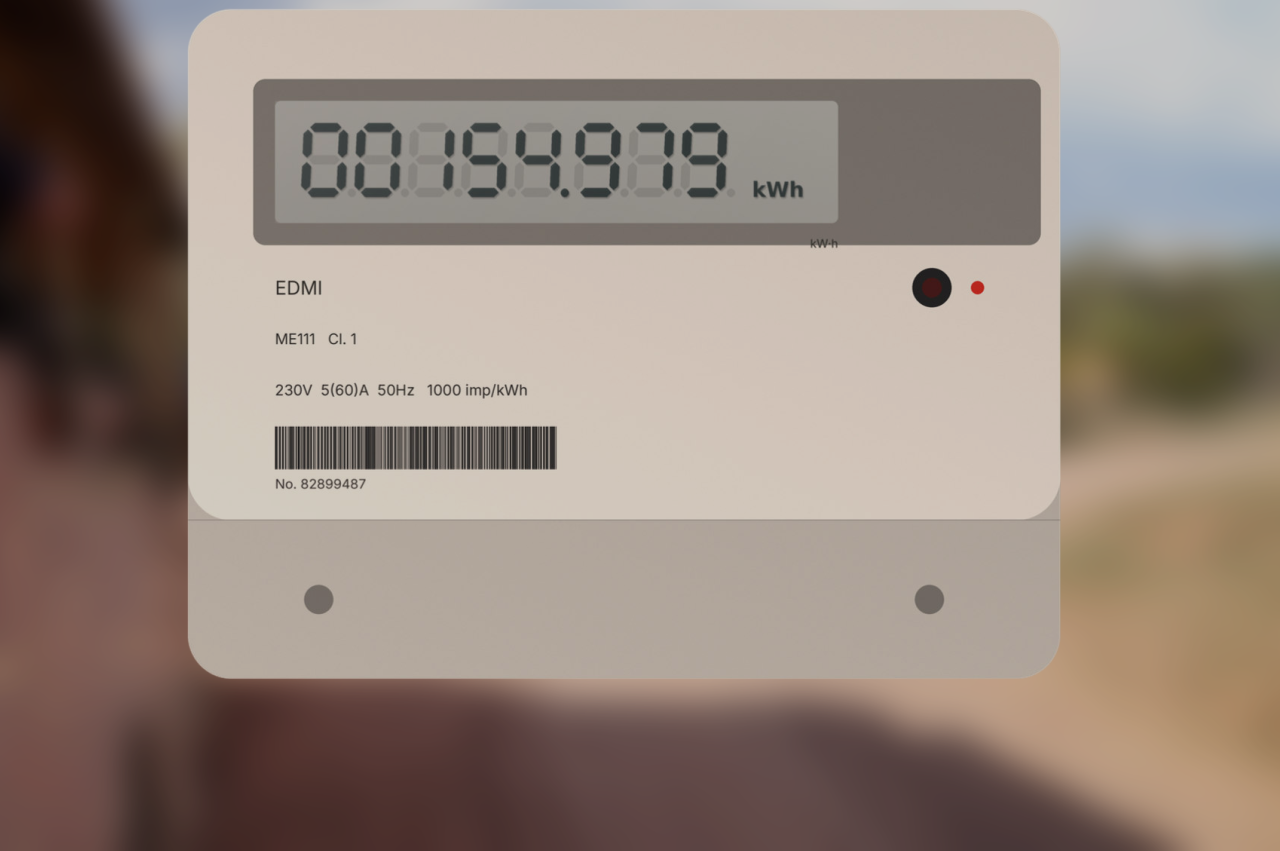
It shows 154.979 kWh
